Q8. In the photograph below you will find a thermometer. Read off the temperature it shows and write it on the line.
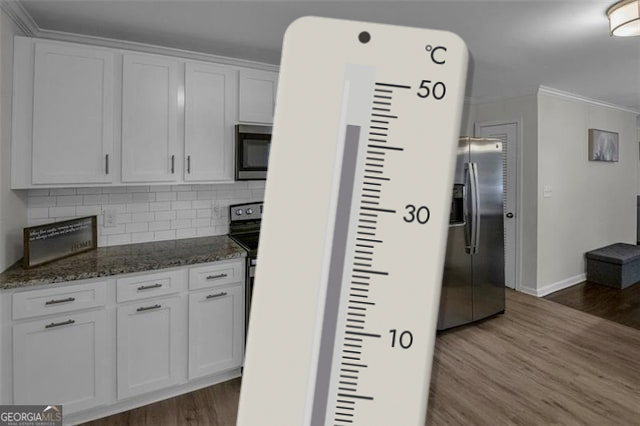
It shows 43 °C
